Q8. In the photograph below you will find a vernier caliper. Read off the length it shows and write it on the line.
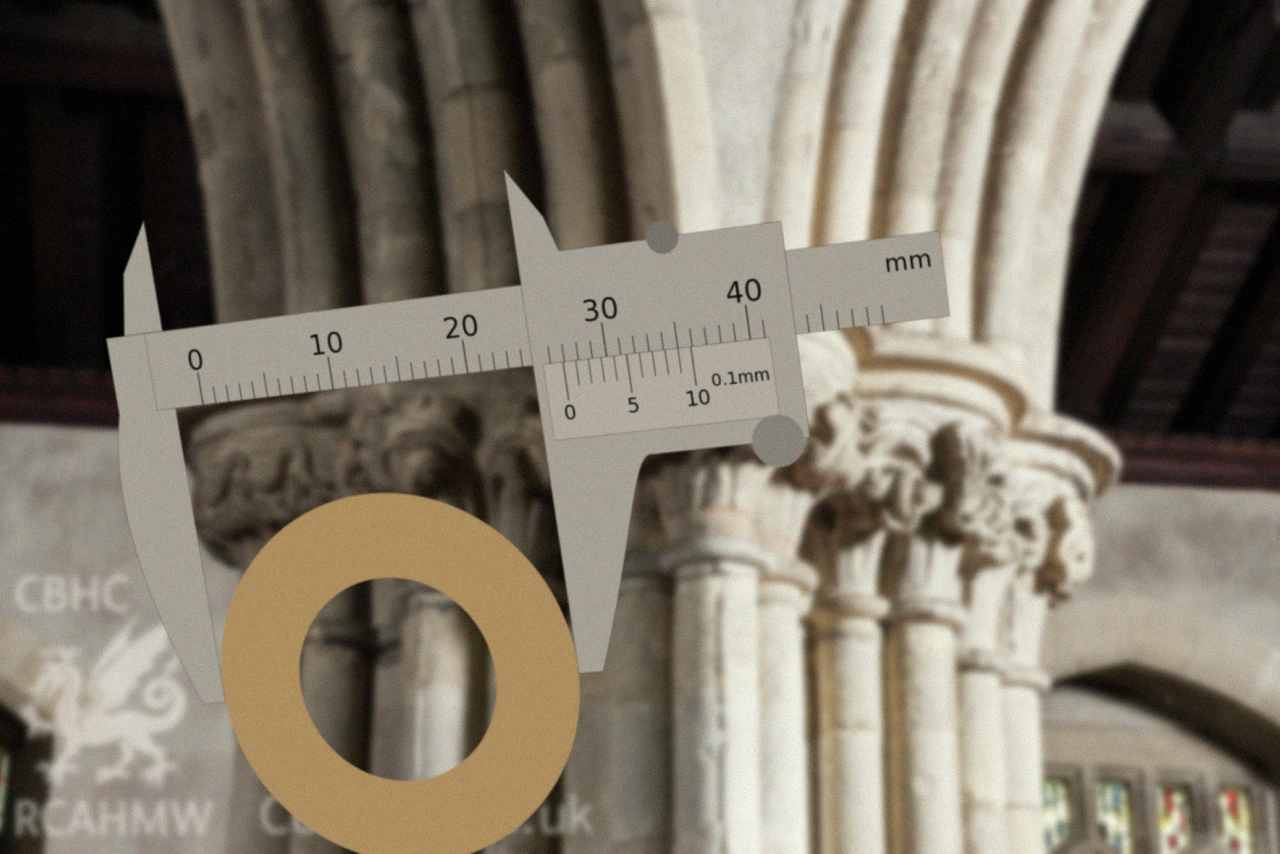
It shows 26.9 mm
